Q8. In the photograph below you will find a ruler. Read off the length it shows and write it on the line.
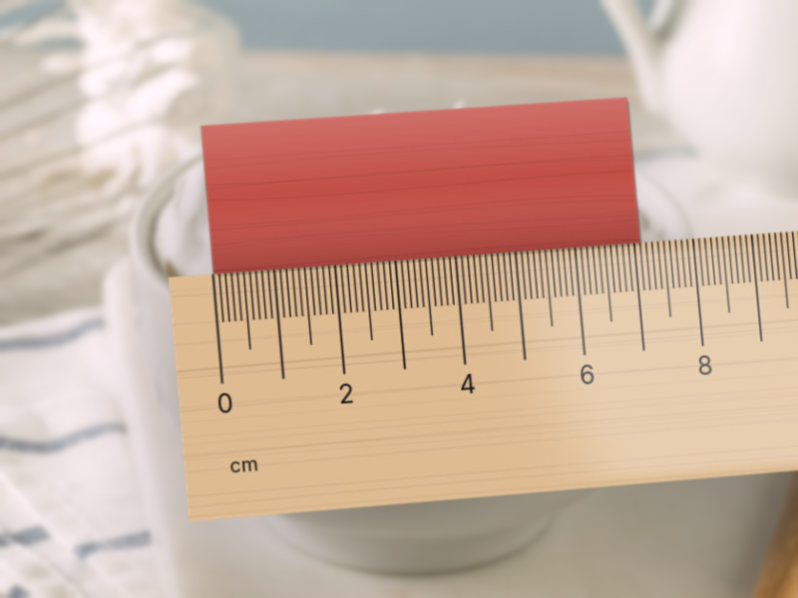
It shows 7.1 cm
